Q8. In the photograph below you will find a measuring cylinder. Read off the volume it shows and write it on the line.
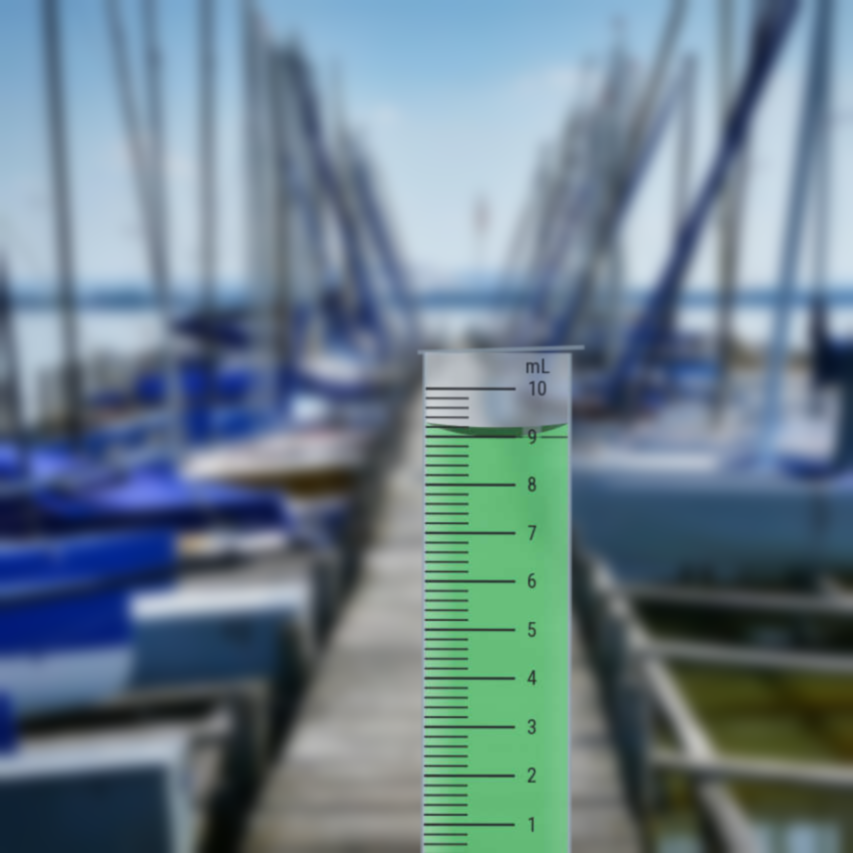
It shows 9 mL
